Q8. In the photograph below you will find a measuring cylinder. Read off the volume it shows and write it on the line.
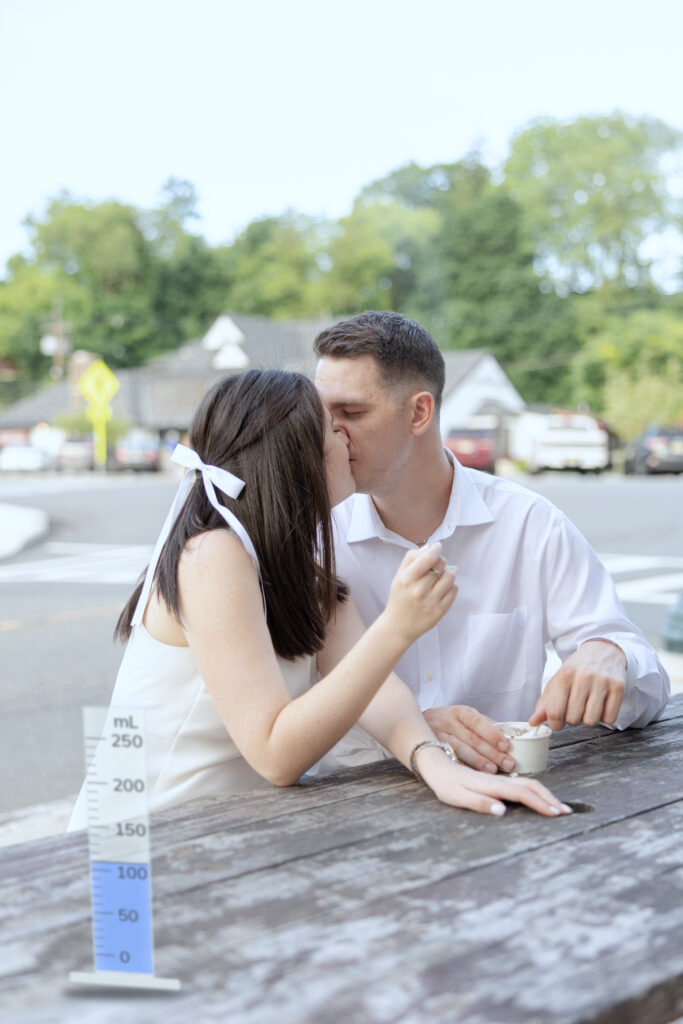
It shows 110 mL
